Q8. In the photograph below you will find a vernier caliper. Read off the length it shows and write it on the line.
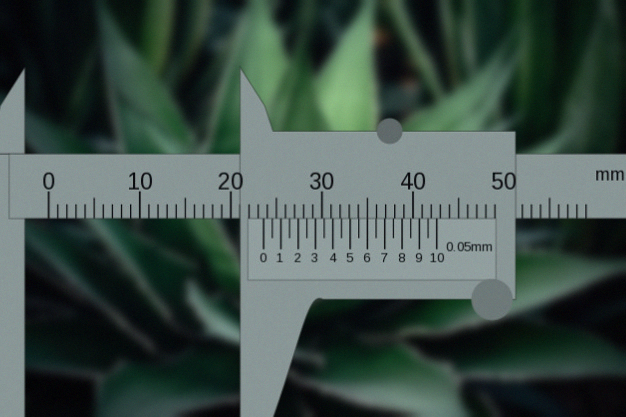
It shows 23.6 mm
